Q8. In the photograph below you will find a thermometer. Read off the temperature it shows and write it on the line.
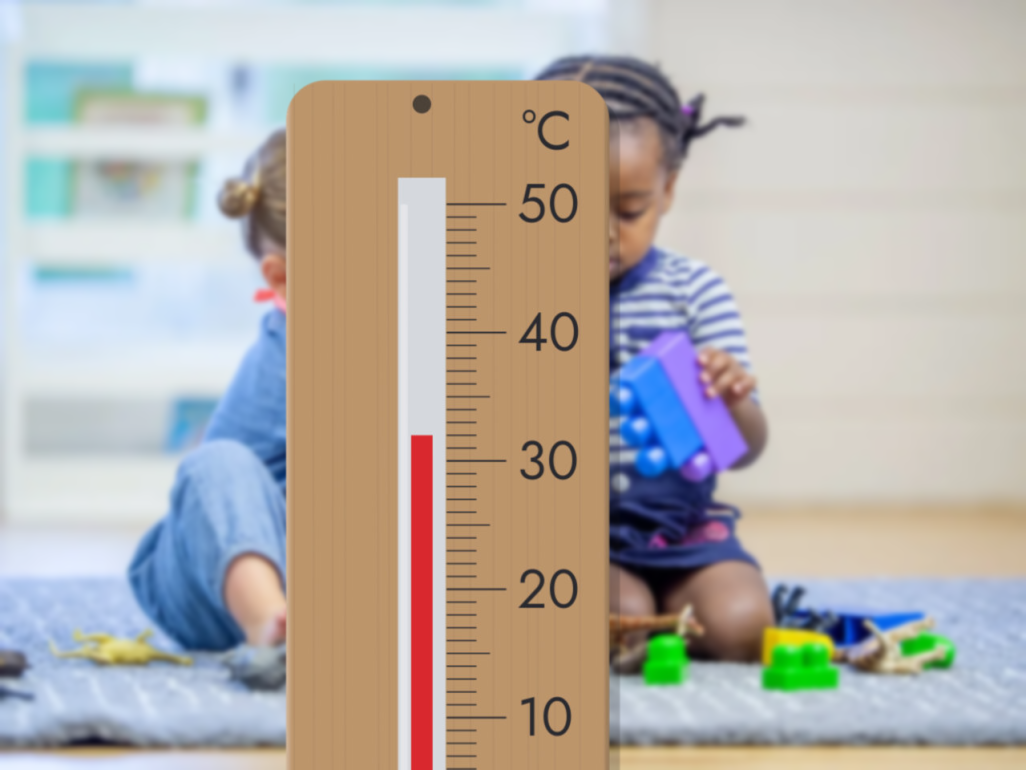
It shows 32 °C
